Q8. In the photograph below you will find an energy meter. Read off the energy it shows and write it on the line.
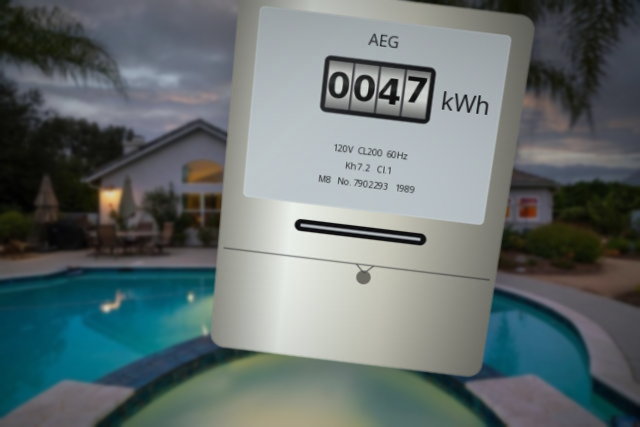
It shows 47 kWh
